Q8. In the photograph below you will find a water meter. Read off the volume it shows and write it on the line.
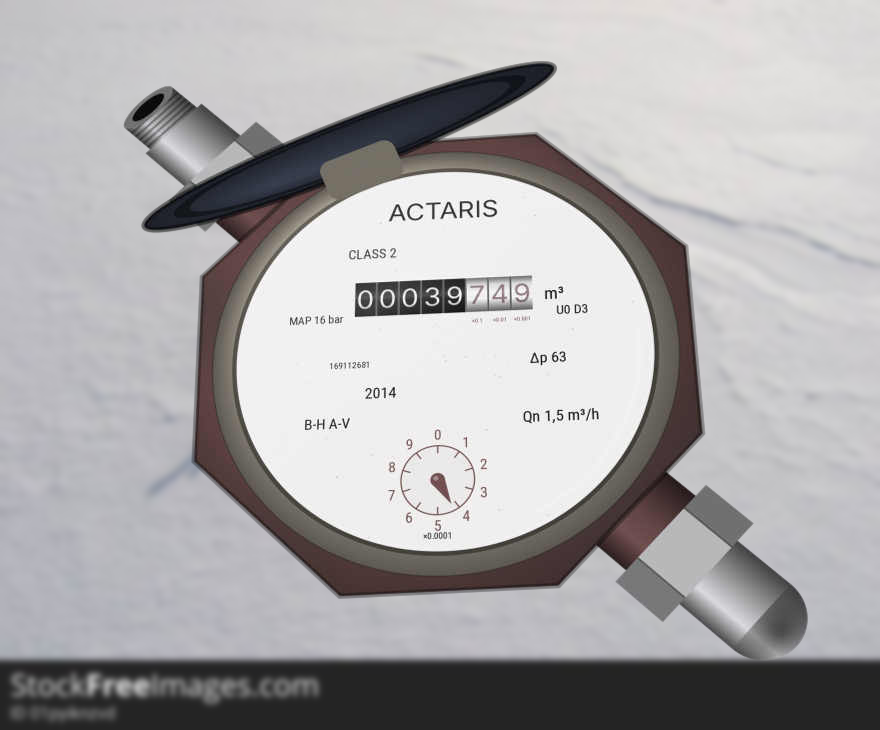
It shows 39.7494 m³
